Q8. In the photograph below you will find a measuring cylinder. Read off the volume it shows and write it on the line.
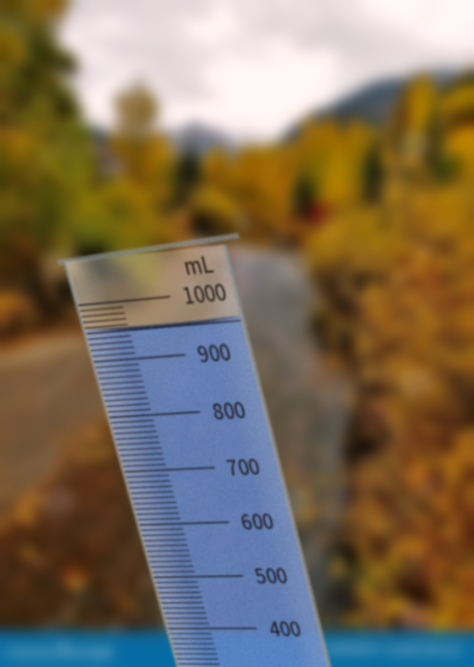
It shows 950 mL
